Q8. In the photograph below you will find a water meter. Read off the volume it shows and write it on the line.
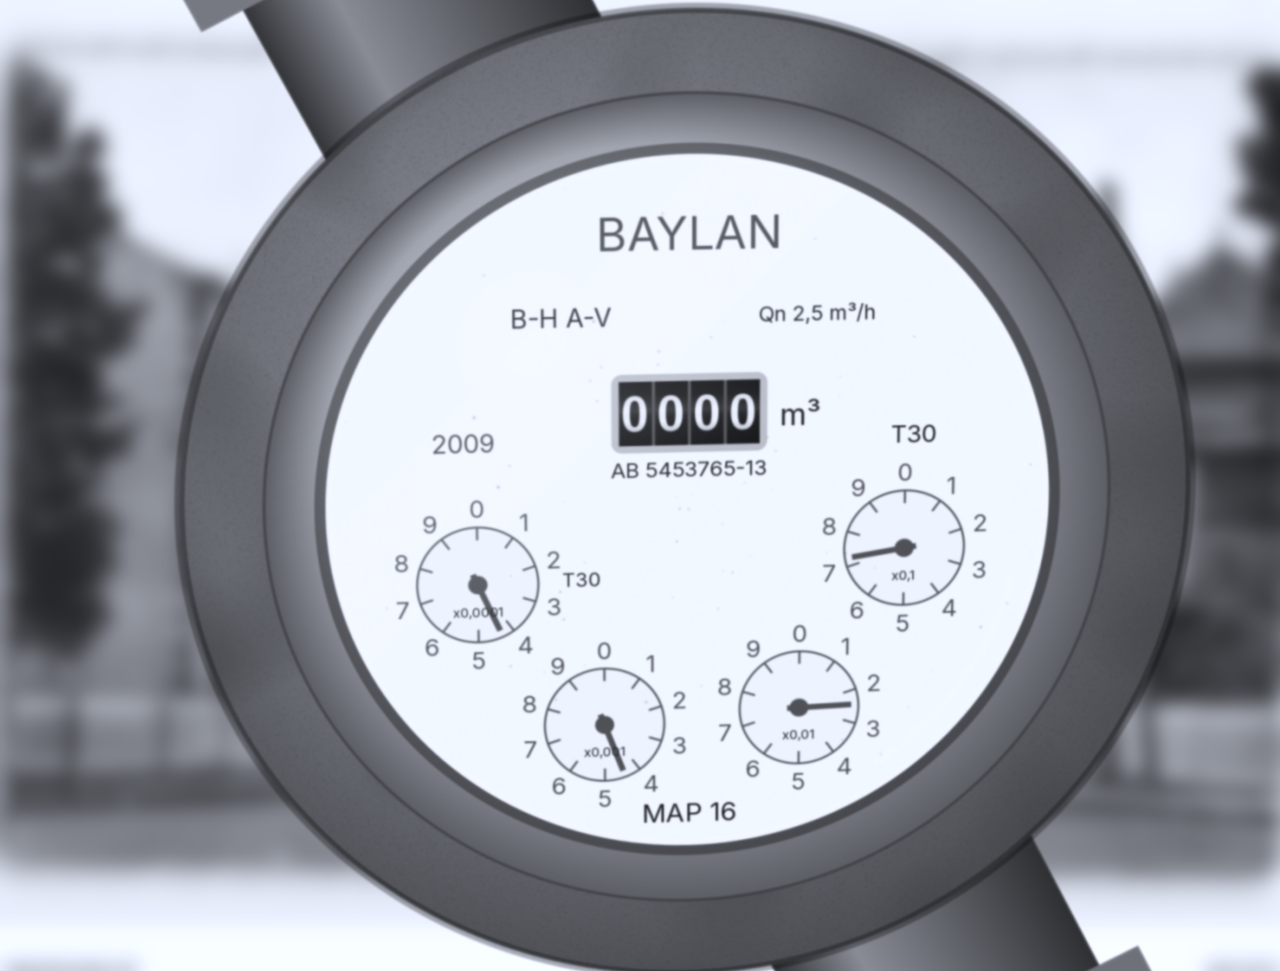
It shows 0.7244 m³
